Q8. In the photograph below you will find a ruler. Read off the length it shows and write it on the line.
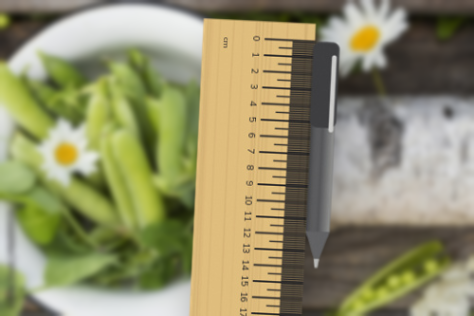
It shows 14 cm
